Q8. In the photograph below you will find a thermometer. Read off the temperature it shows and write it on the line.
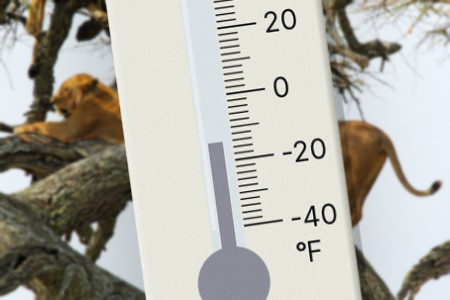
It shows -14 °F
